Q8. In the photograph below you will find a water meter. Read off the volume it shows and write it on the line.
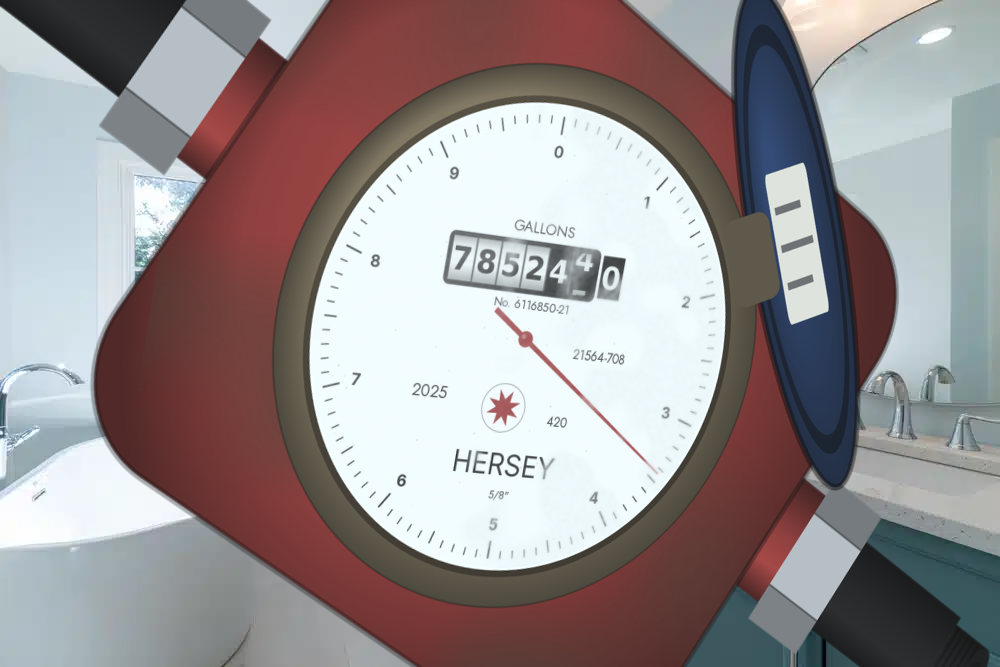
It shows 7852443.4 gal
